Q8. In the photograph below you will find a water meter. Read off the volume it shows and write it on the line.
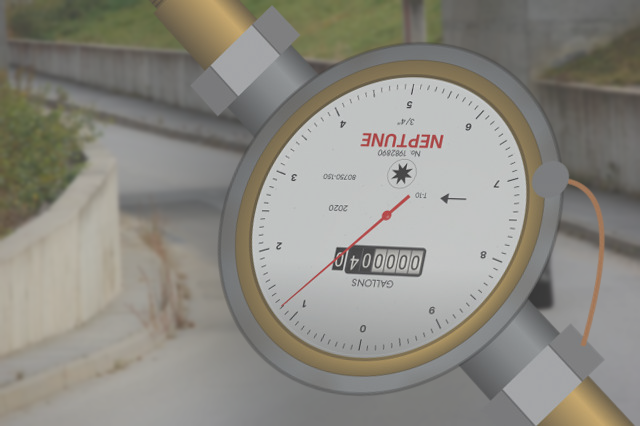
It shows 41.2 gal
